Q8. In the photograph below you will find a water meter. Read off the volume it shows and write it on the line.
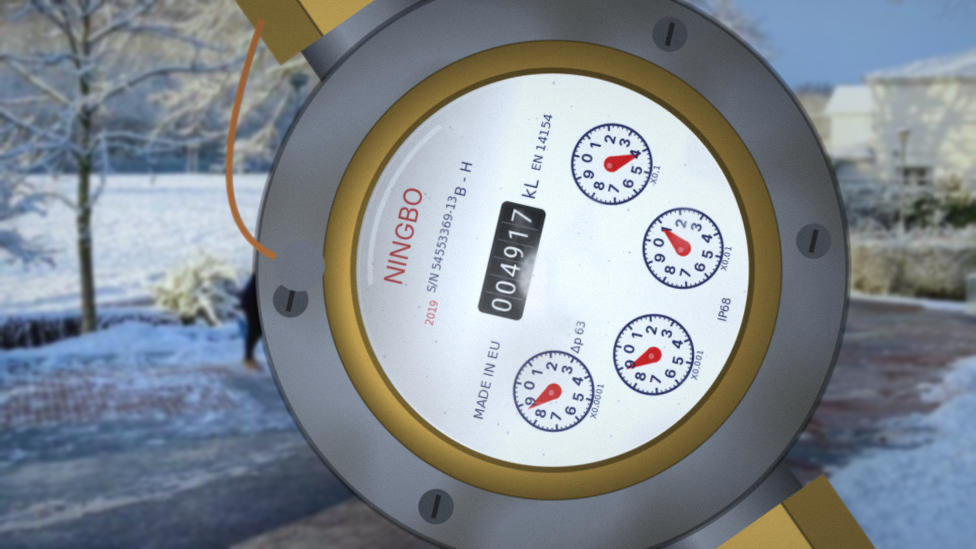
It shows 4917.4088 kL
